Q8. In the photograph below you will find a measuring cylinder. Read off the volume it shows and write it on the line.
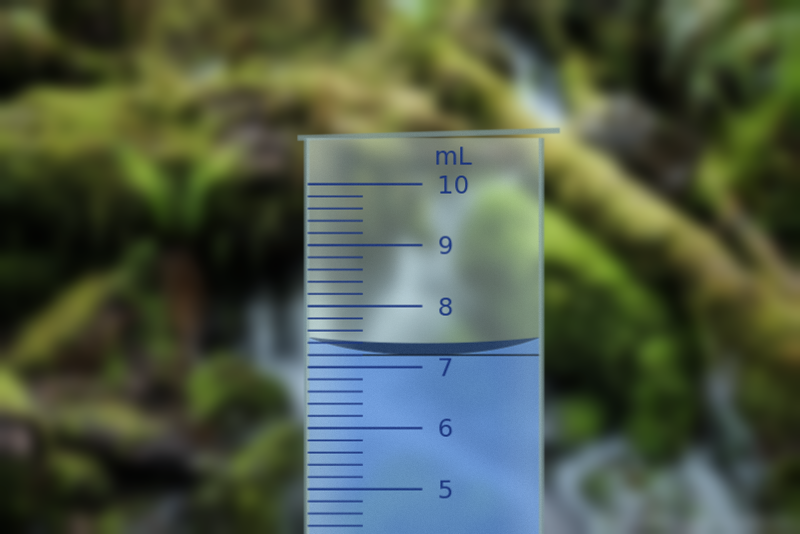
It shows 7.2 mL
